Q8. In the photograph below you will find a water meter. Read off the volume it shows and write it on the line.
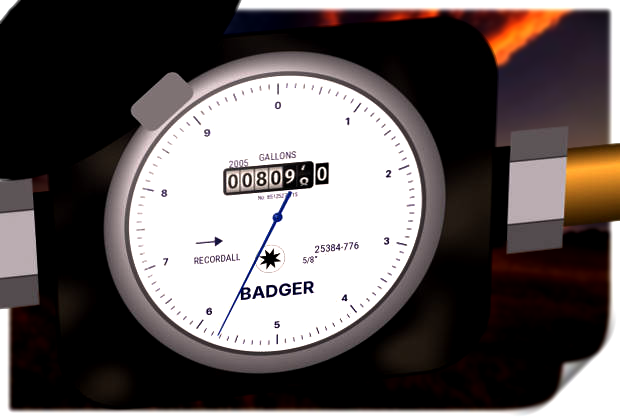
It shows 80975.7 gal
